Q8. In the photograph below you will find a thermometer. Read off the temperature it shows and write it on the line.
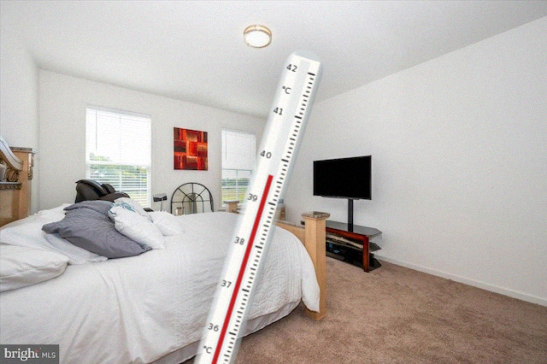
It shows 39.6 °C
